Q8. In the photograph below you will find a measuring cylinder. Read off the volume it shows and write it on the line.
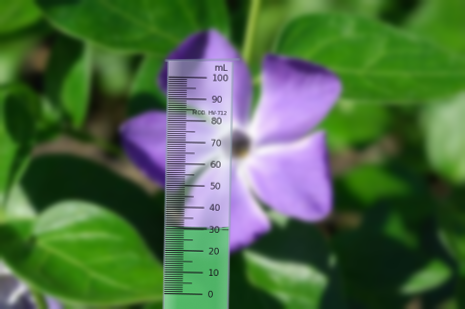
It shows 30 mL
